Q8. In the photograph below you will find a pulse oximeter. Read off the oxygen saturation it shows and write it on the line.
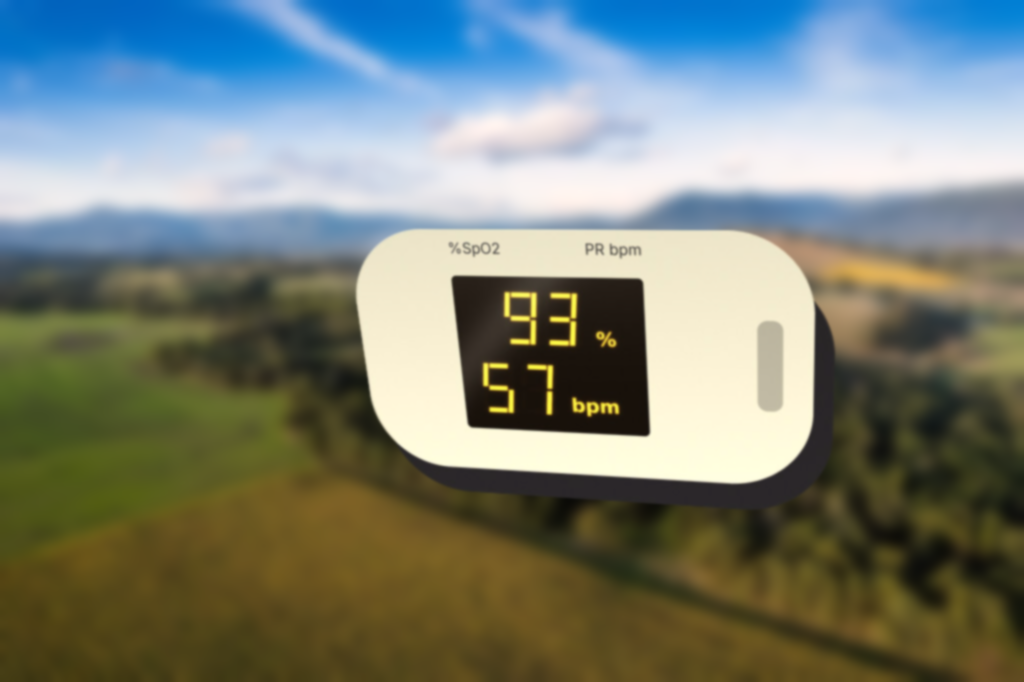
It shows 93 %
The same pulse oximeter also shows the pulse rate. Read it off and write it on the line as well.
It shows 57 bpm
